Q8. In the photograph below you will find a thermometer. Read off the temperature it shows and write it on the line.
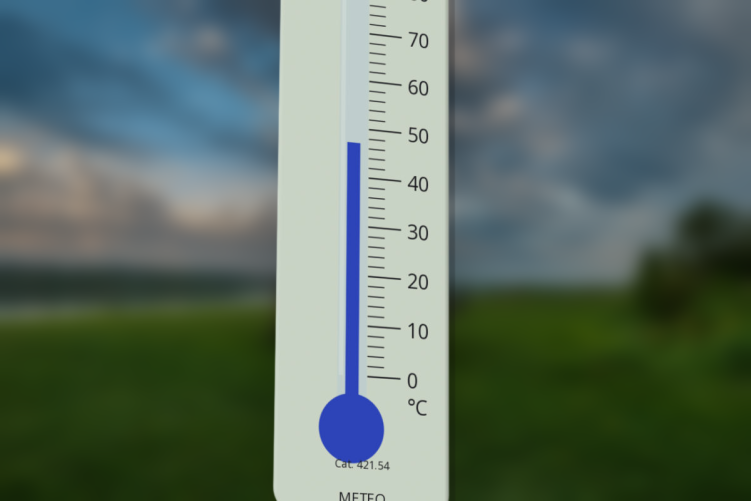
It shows 47 °C
